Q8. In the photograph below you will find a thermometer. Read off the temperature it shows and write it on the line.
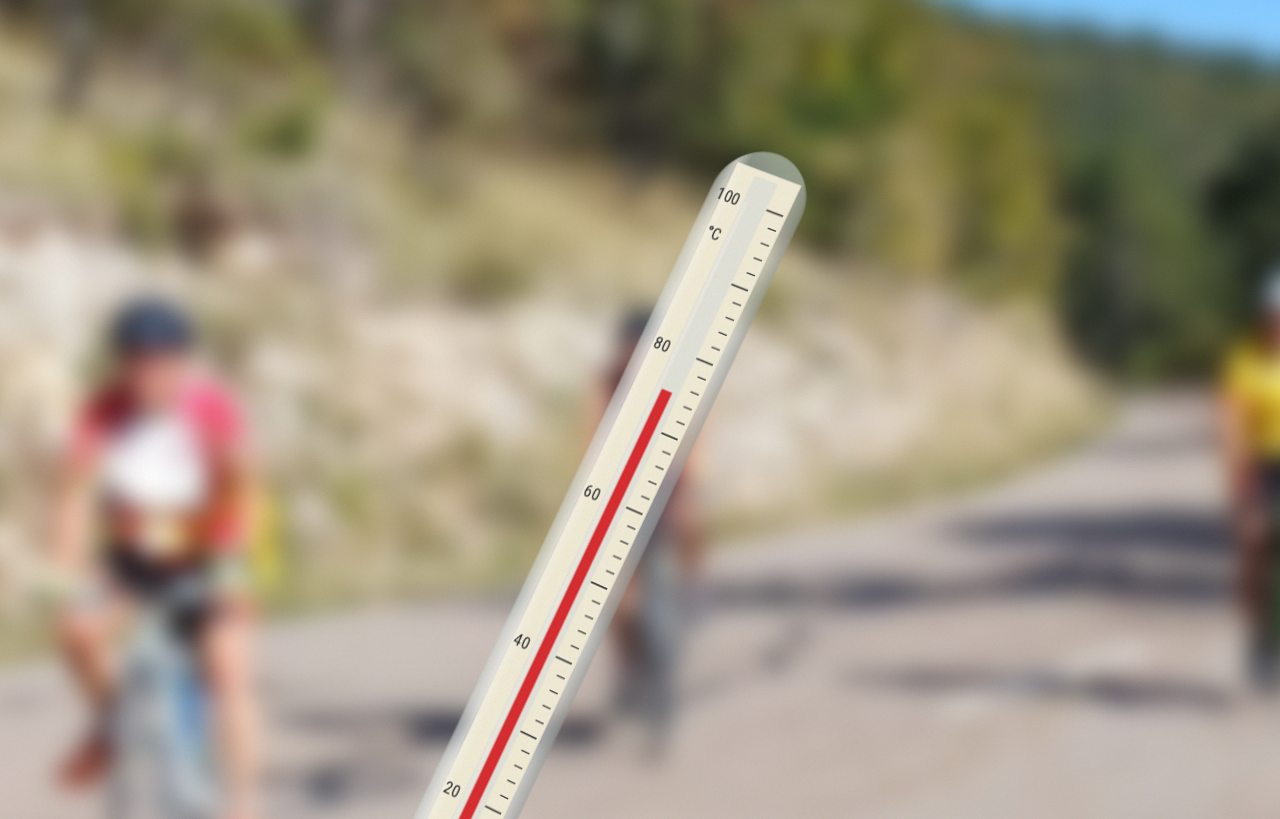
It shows 75 °C
